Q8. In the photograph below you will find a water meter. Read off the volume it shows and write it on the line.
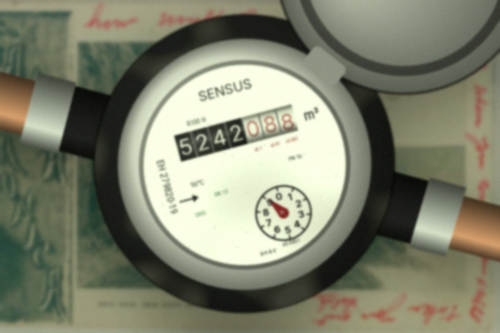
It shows 5242.0879 m³
